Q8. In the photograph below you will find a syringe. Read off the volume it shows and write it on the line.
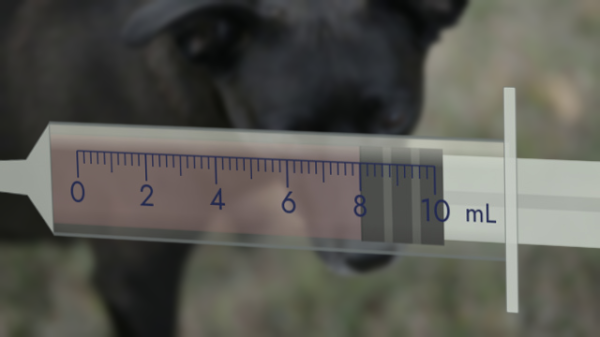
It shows 8 mL
